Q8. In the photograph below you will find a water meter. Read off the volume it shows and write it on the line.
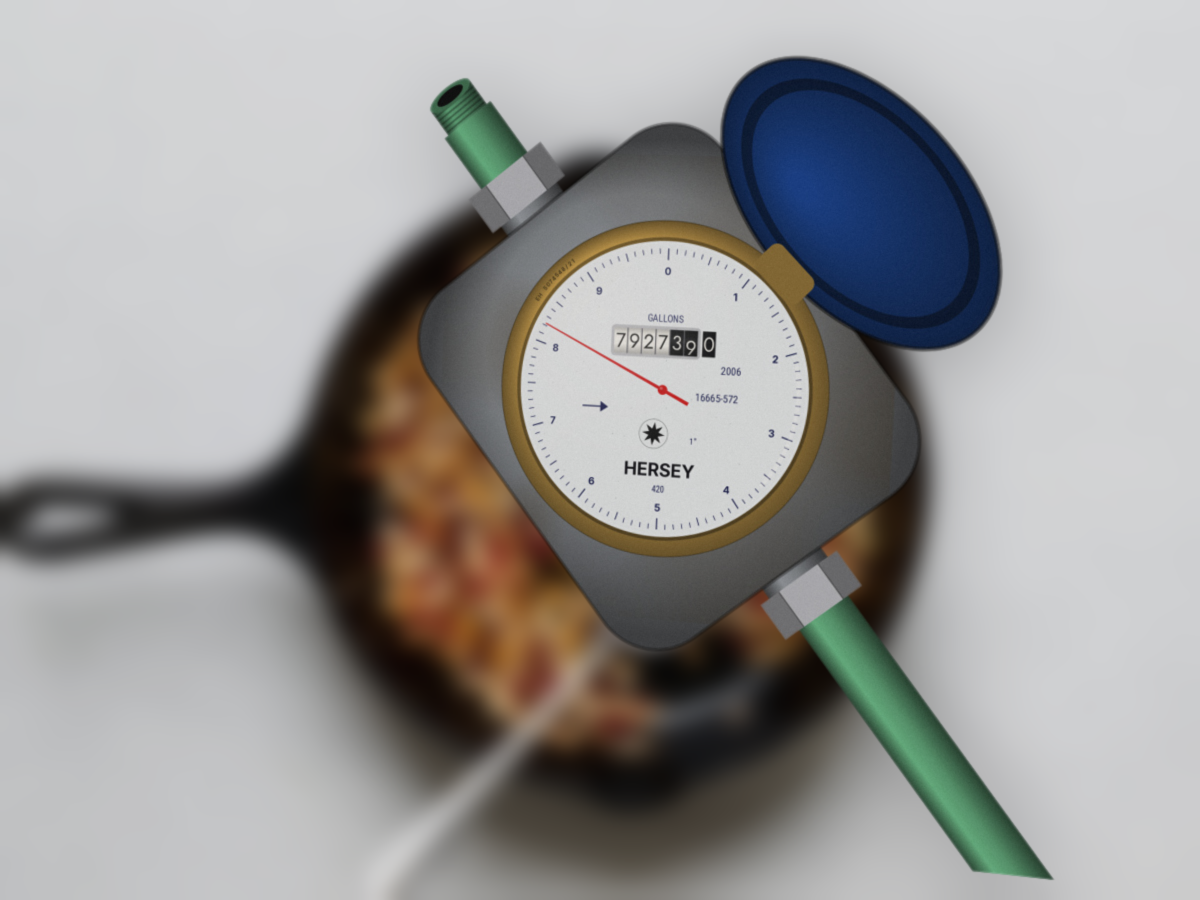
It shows 7927388.2 gal
